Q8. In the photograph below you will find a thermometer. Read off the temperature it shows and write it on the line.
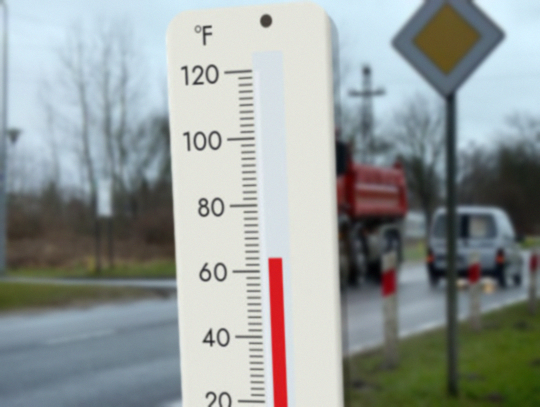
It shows 64 °F
